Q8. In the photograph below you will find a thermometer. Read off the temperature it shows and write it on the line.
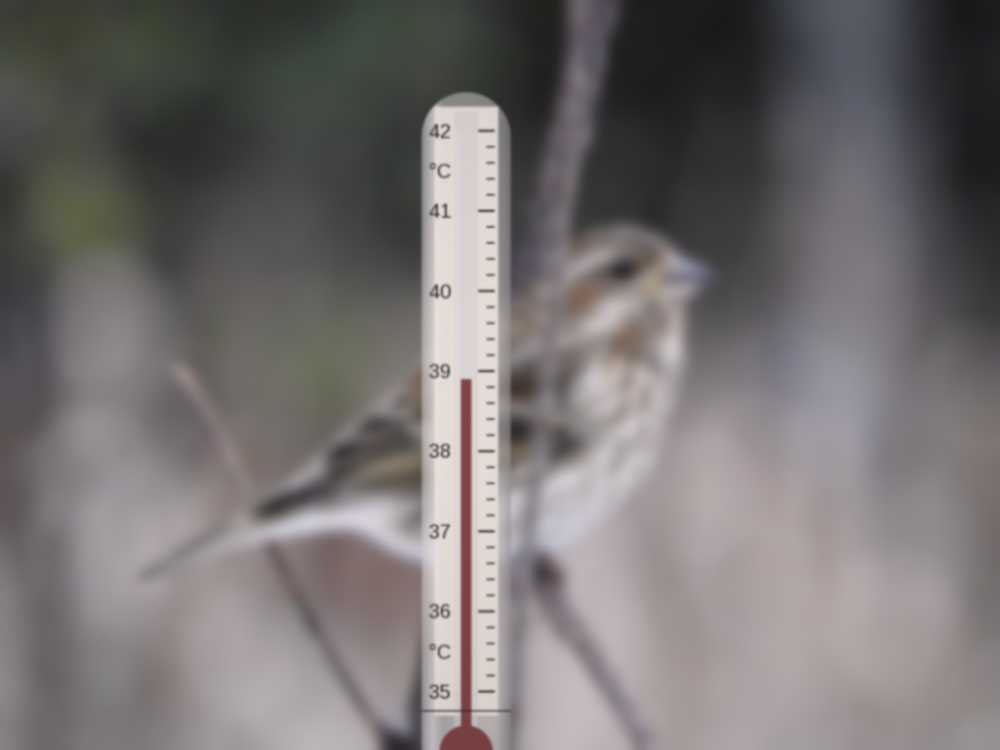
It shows 38.9 °C
